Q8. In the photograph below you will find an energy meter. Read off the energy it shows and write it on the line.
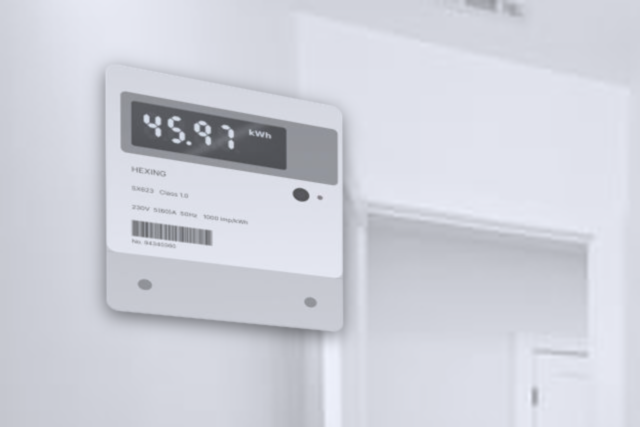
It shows 45.97 kWh
